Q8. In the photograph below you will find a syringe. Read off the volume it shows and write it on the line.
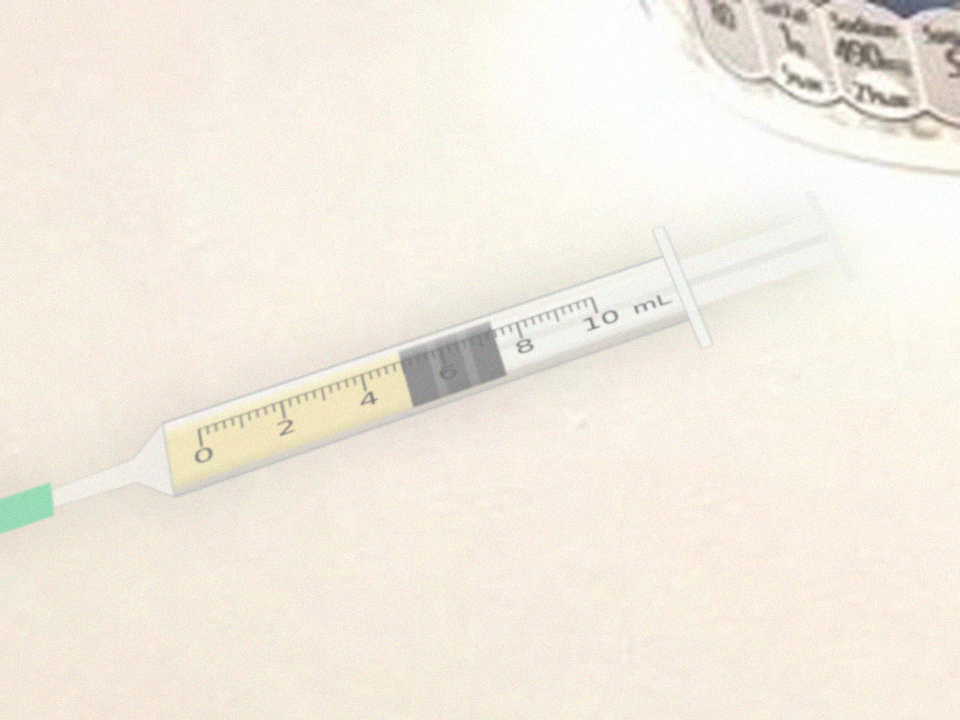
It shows 5 mL
